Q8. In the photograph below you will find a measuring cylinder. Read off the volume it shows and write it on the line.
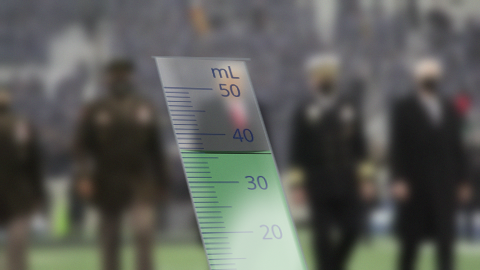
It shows 36 mL
